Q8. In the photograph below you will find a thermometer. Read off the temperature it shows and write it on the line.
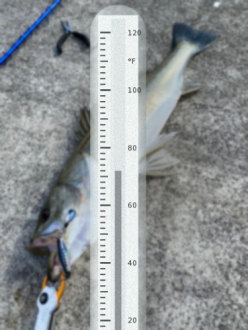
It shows 72 °F
